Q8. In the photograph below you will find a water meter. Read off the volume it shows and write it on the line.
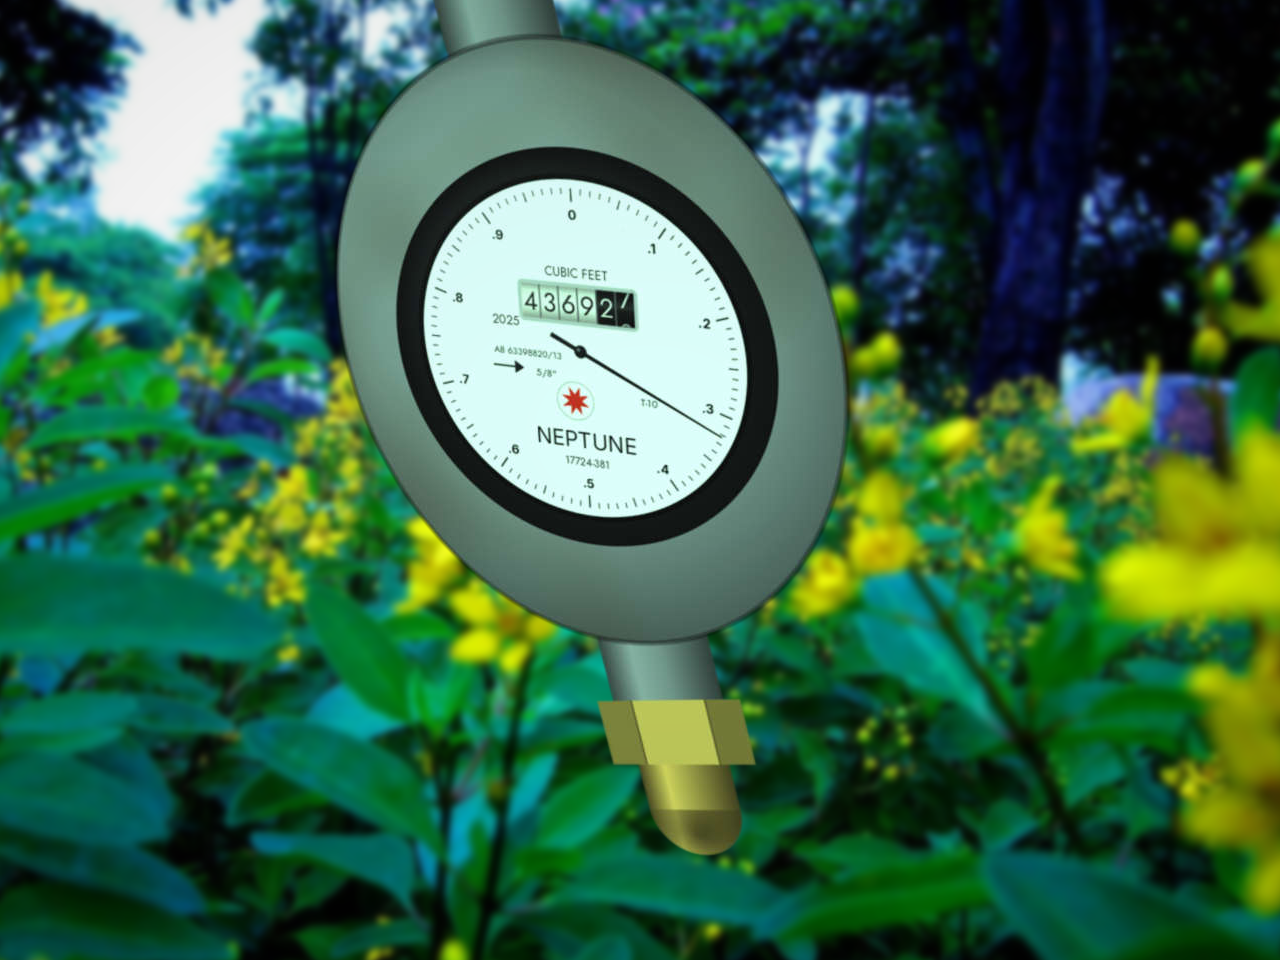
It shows 436927.32 ft³
